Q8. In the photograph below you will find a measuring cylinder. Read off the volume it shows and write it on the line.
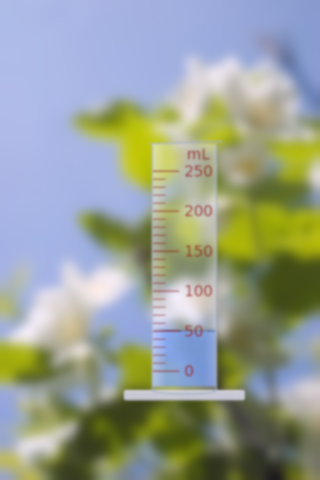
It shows 50 mL
